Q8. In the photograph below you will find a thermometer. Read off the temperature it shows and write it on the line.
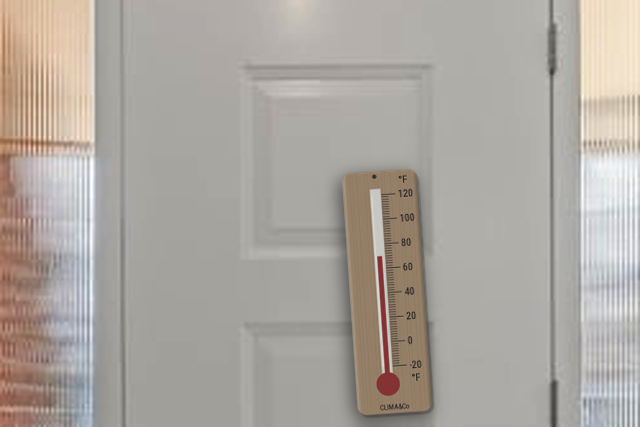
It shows 70 °F
